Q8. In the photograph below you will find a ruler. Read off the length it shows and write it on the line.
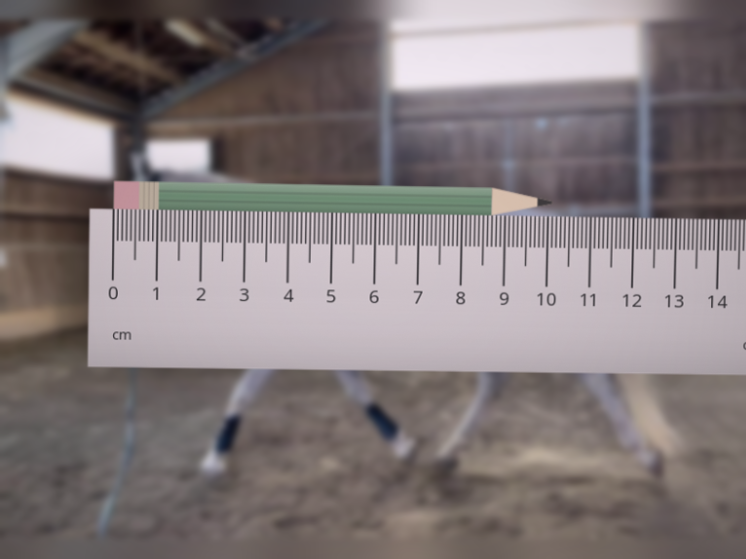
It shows 10.1 cm
